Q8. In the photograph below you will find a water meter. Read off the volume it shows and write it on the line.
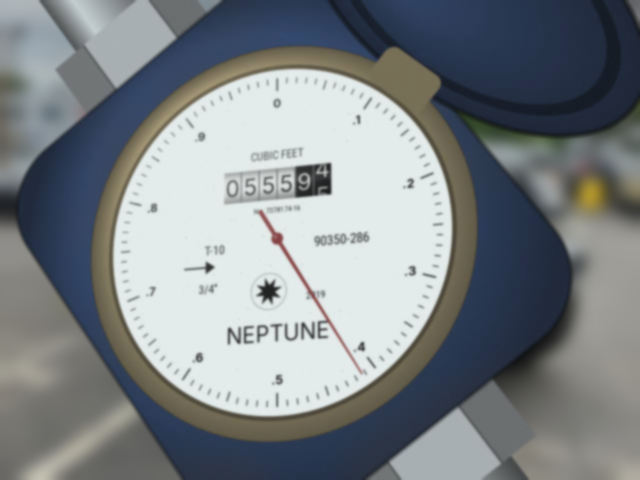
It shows 55594.41 ft³
